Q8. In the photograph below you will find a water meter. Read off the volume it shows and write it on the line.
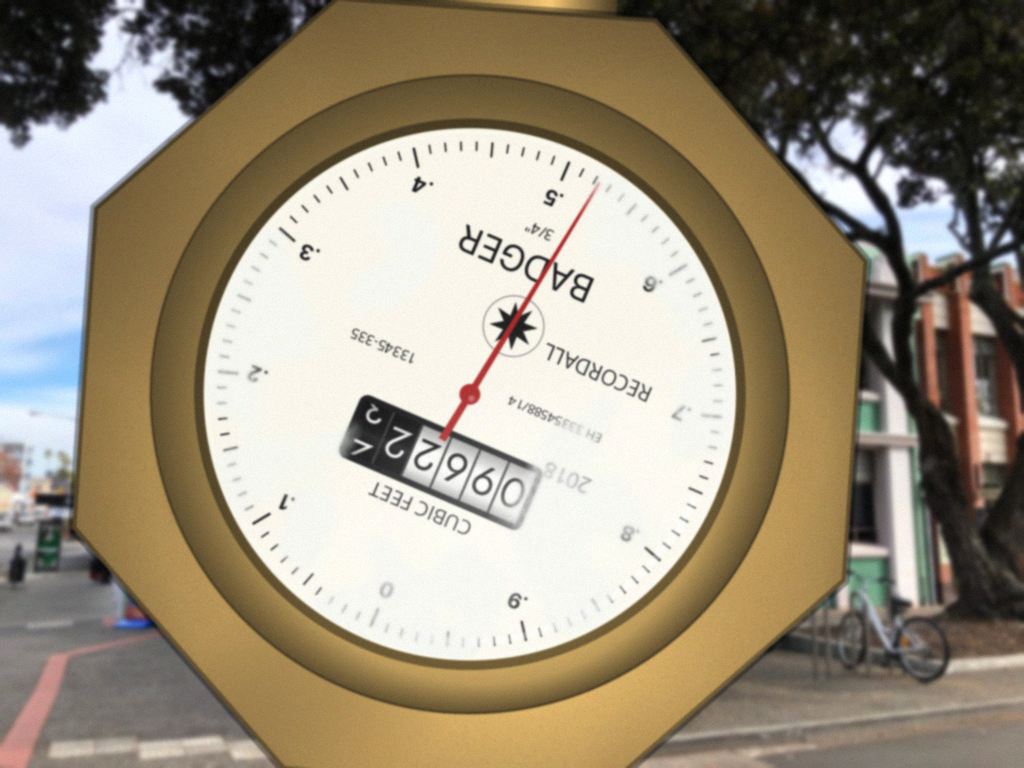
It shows 96222.52 ft³
